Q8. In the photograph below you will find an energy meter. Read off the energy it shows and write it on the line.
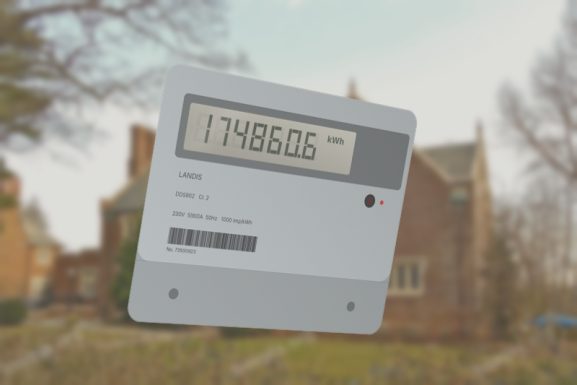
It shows 174860.6 kWh
